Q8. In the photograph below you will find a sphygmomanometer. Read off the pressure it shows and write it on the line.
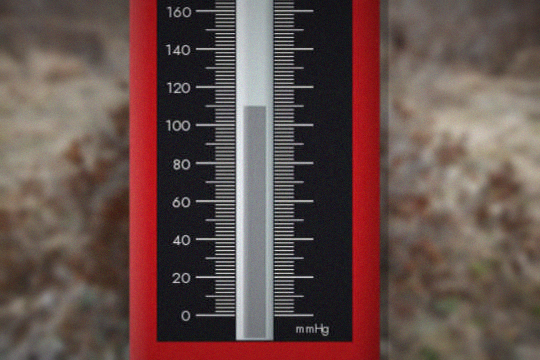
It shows 110 mmHg
